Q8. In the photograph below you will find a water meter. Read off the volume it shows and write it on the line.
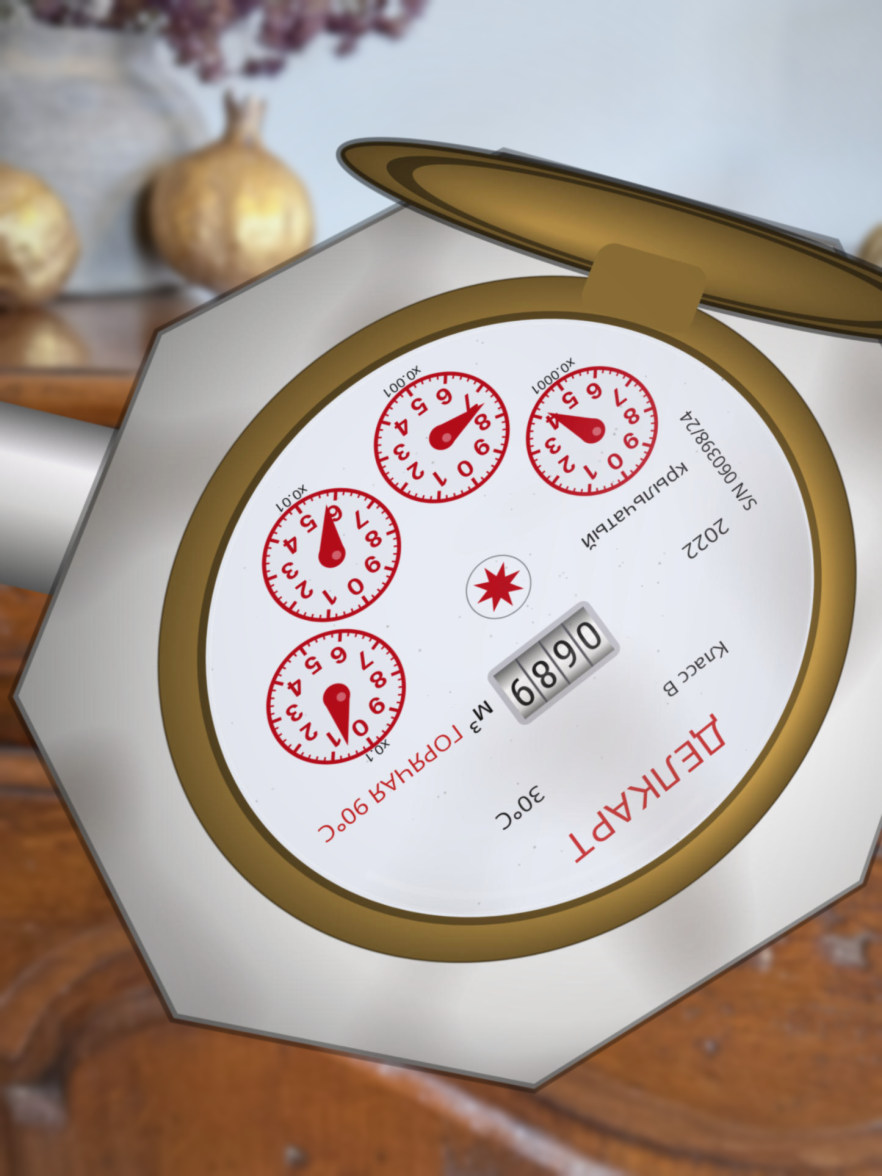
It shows 689.0574 m³
